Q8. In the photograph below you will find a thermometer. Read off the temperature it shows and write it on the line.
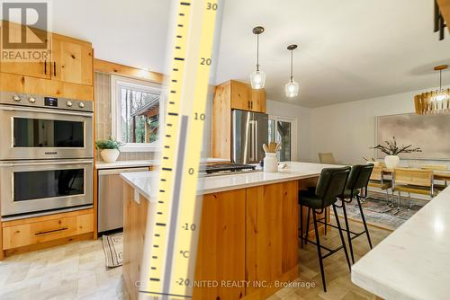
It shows 10 °C
